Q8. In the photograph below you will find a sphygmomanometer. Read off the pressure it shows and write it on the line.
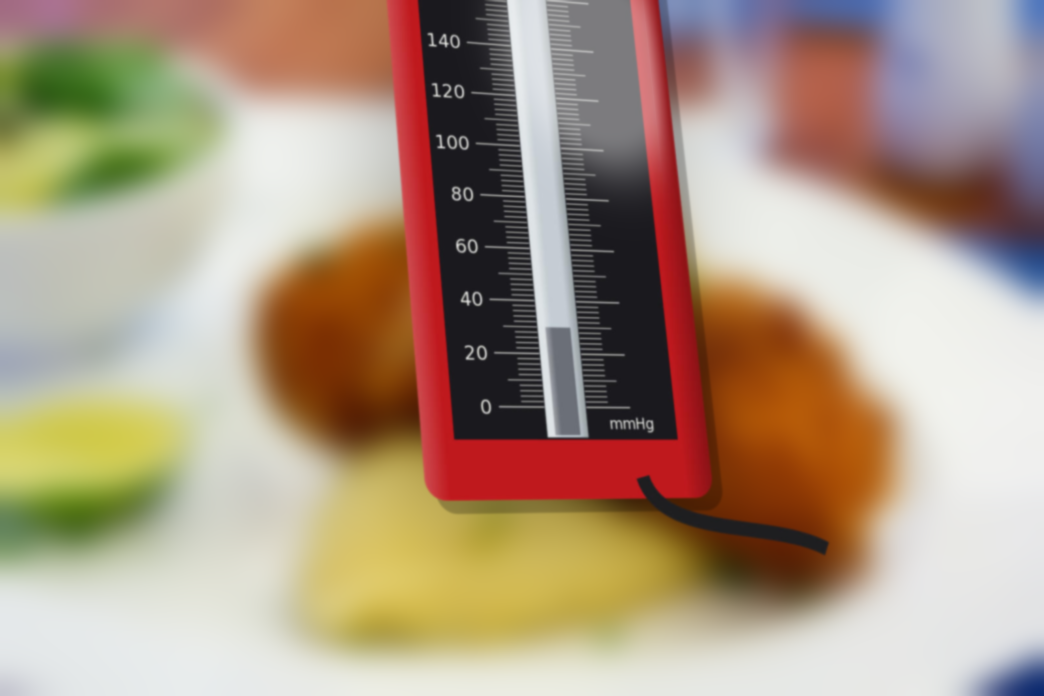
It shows 30 mmHg
